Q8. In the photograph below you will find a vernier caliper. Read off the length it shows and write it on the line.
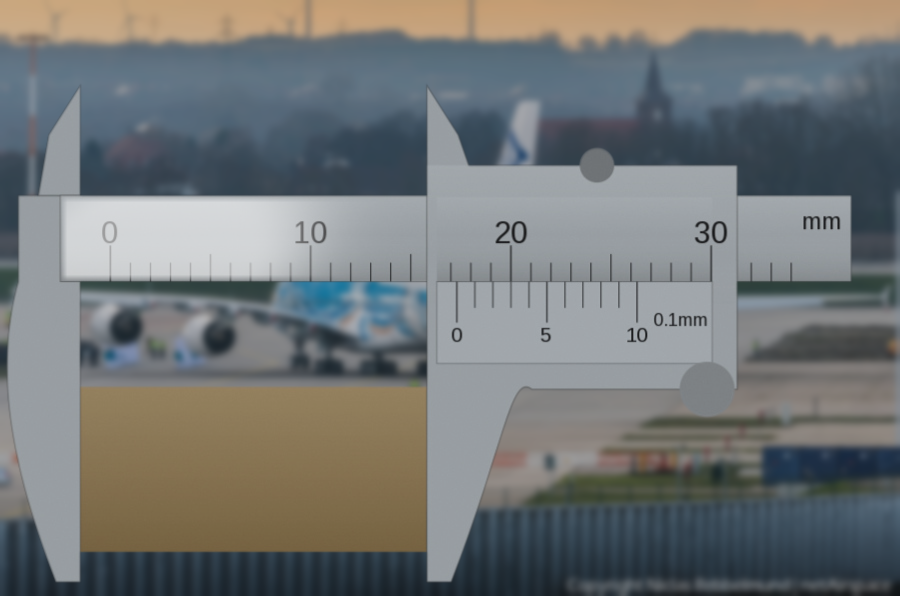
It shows 17.3 mm
